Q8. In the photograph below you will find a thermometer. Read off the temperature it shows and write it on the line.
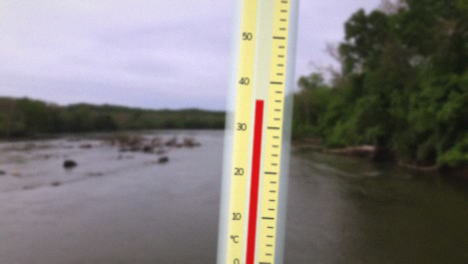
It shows 36 °C
